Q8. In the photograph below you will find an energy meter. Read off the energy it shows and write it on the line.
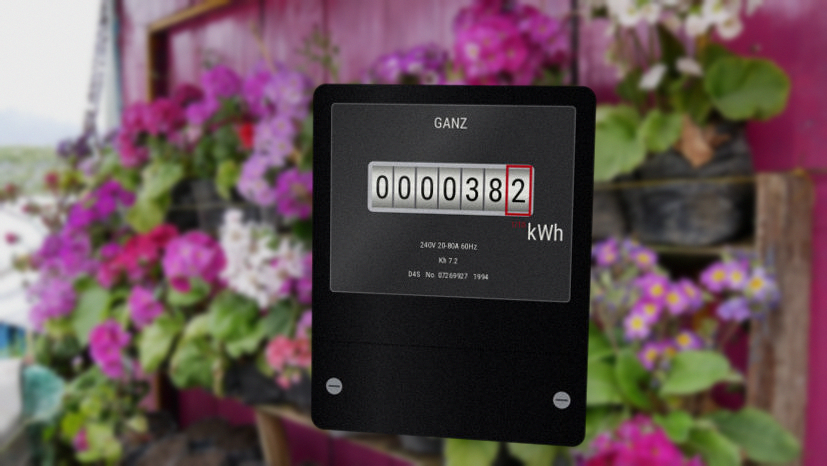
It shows 38.2 kWh
